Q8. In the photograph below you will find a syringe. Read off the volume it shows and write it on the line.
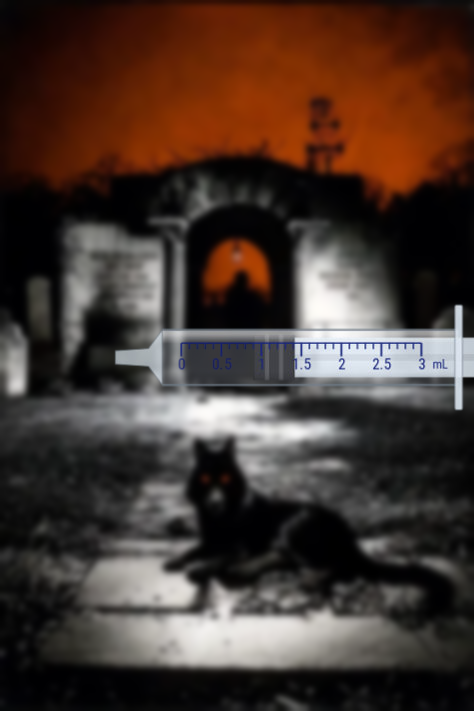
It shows 0.9 mL
